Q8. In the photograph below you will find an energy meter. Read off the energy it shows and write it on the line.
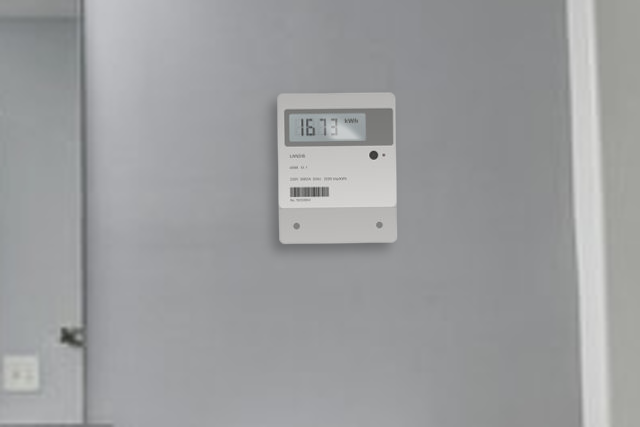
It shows 1673 kWh
